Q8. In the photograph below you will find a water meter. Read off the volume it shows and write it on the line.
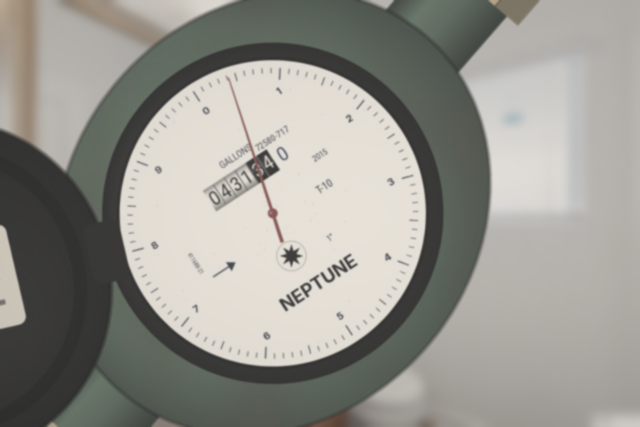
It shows 431340.4 gal
